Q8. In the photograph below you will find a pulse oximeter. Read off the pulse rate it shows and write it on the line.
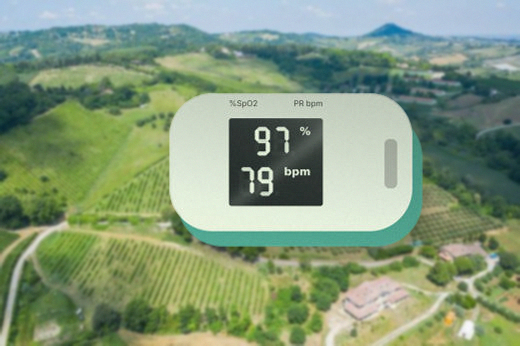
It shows 79 bpm
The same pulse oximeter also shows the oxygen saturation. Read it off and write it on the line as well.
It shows 97 %
